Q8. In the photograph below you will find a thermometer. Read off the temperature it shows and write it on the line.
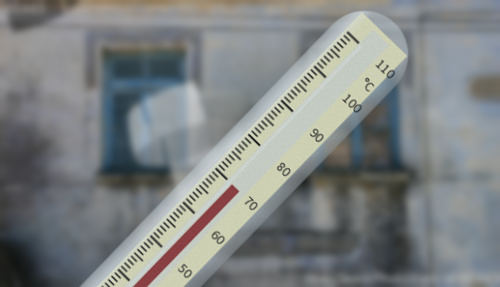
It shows 70 °C
